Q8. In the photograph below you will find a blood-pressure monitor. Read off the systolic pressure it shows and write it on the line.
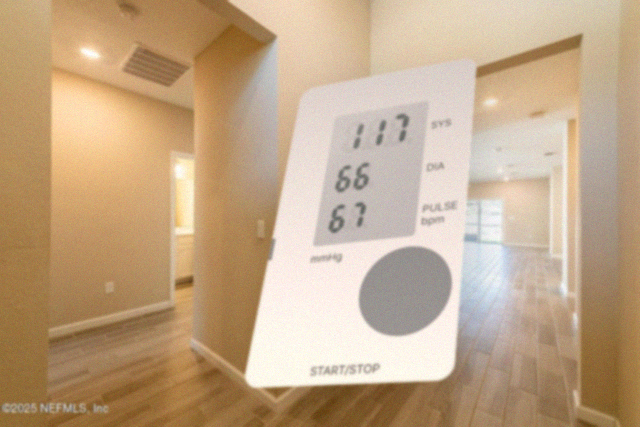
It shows 117 mmHg
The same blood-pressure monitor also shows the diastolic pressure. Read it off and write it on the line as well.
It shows 66 mmHg
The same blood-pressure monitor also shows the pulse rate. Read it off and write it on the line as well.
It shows 67 bpm
